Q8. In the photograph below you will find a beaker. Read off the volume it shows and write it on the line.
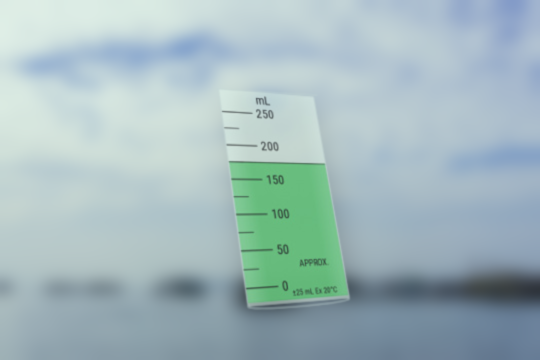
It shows 175 mL
